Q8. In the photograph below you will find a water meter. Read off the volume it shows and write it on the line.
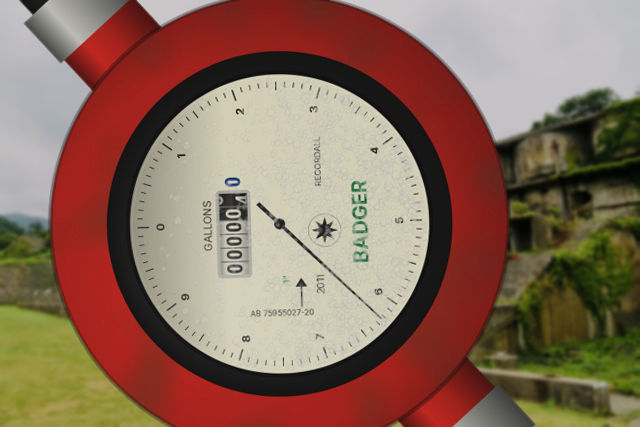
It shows 36.2 gal
